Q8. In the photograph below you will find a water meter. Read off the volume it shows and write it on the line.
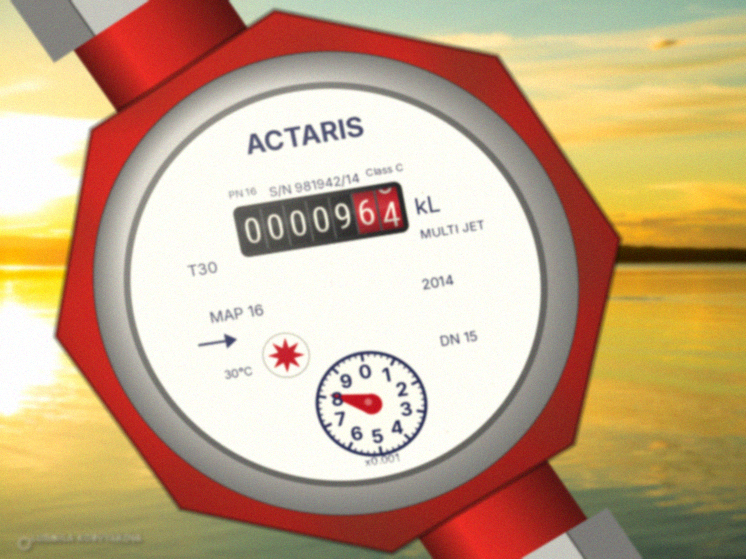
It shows 9.638 kL
